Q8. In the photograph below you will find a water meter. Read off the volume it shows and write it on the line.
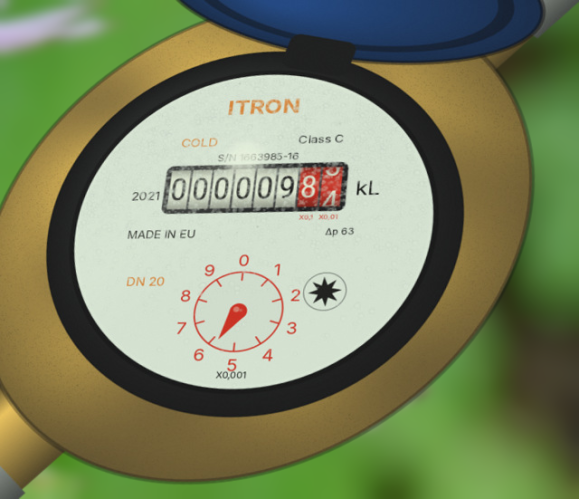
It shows 9.835 kL
